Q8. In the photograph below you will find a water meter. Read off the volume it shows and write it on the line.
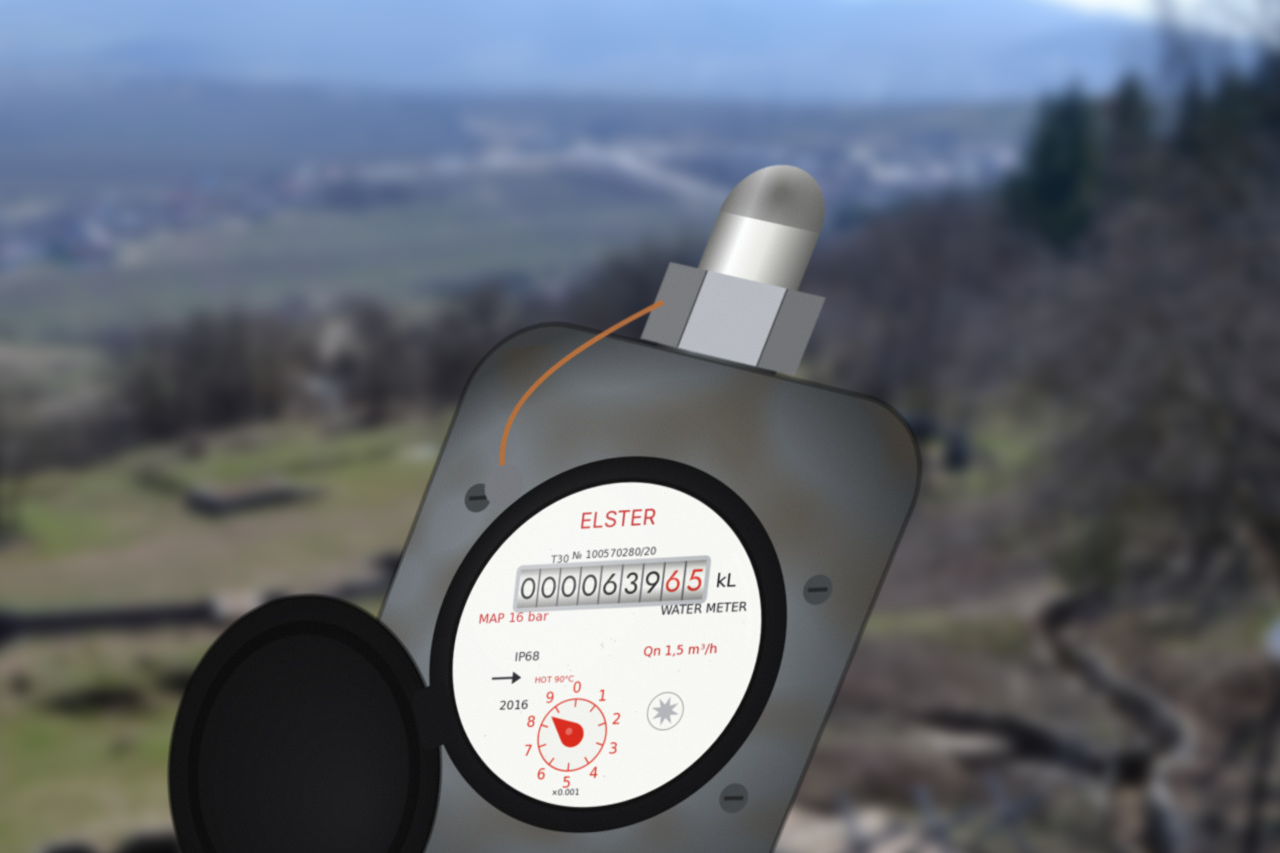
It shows 639.658 kL
